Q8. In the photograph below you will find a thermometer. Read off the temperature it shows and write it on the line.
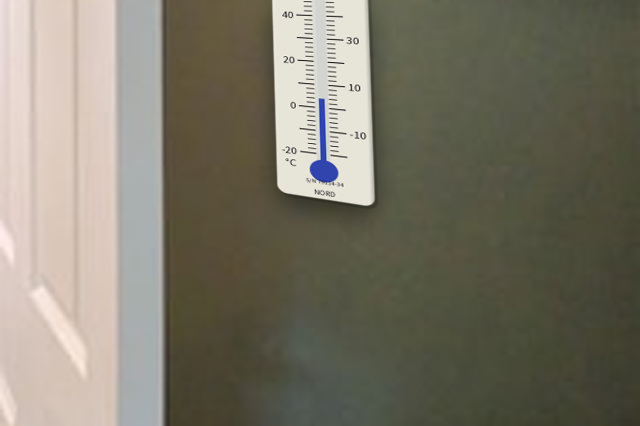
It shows 4 °C
